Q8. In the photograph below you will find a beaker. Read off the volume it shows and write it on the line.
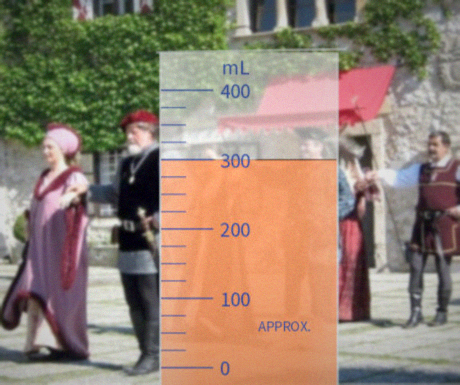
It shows 300 mL
